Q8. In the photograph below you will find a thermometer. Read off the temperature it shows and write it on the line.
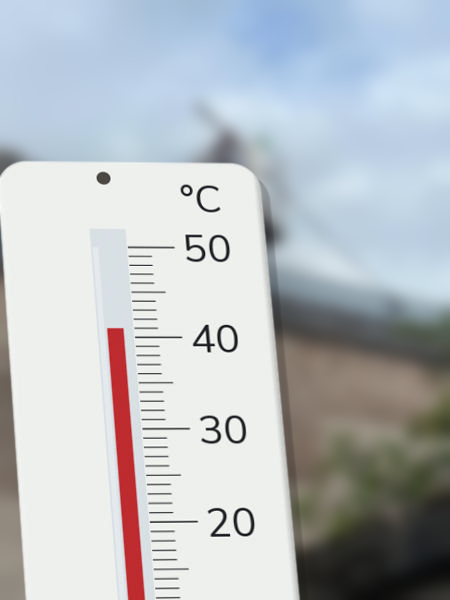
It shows 41 °C
